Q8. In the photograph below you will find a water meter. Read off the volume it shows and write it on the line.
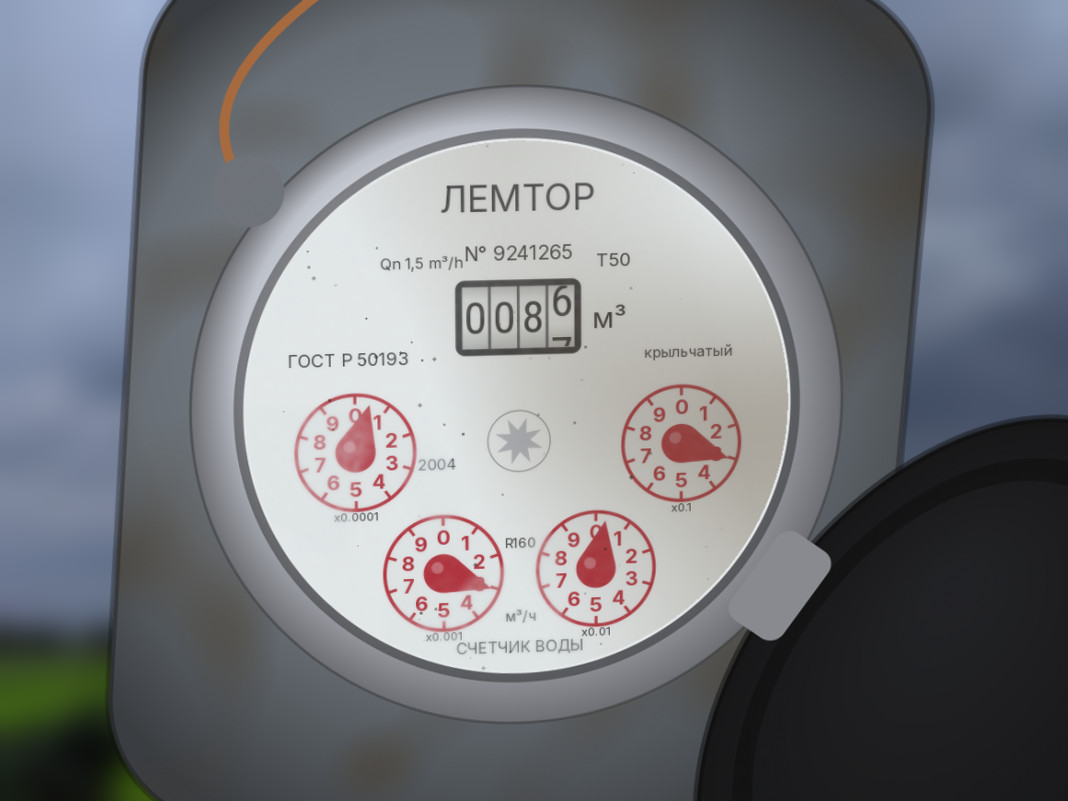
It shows 86.3030 m³
